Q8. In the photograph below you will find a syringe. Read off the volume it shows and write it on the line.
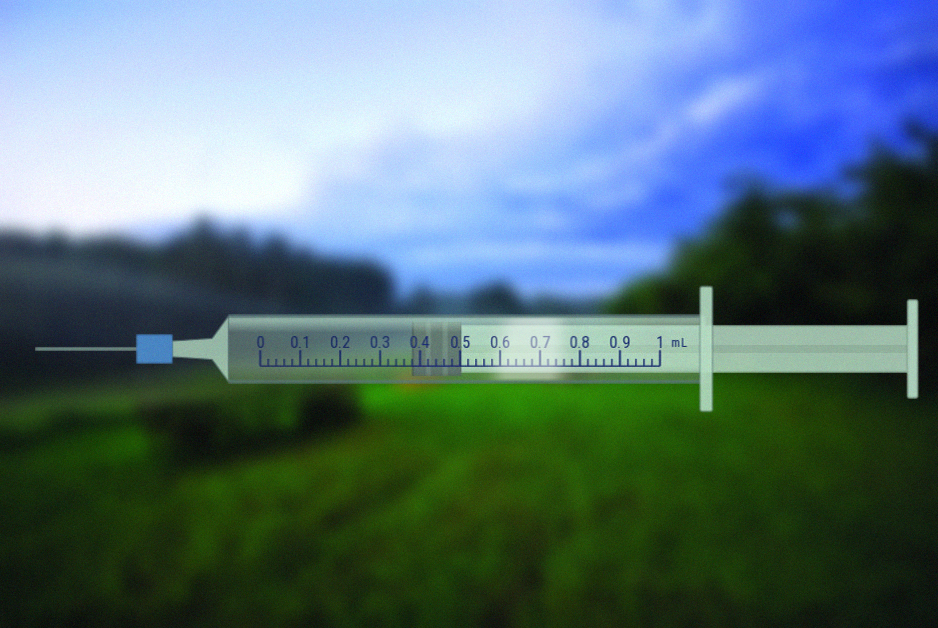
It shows 0.38 mL
